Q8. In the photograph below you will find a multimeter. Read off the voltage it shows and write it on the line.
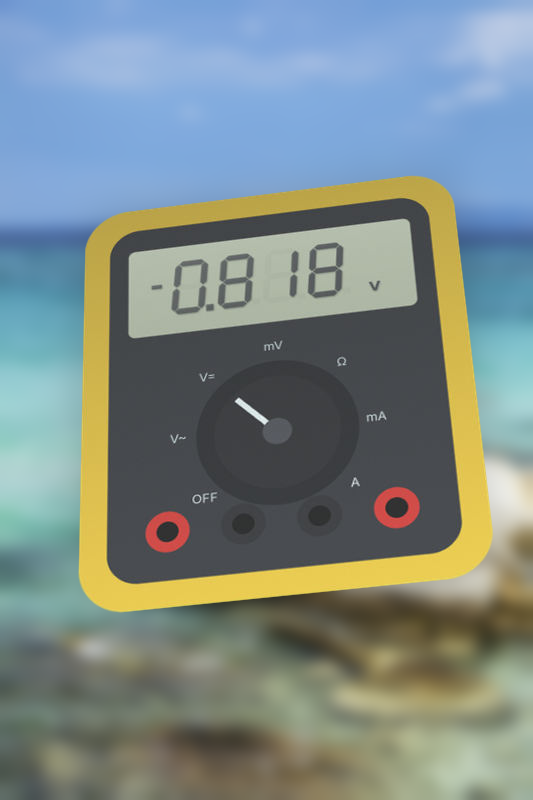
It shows -0.818 V
